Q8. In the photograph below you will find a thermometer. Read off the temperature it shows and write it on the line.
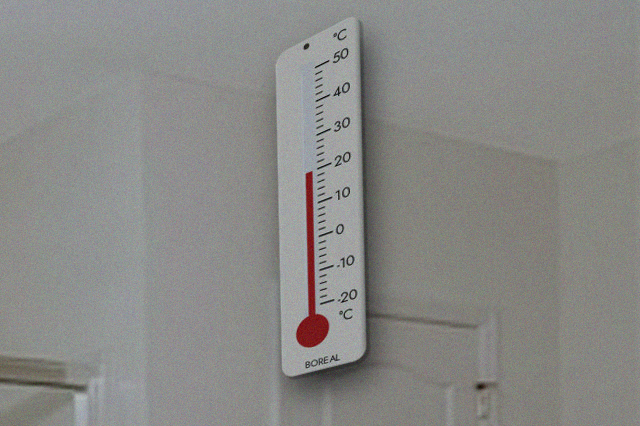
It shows 20 °C
